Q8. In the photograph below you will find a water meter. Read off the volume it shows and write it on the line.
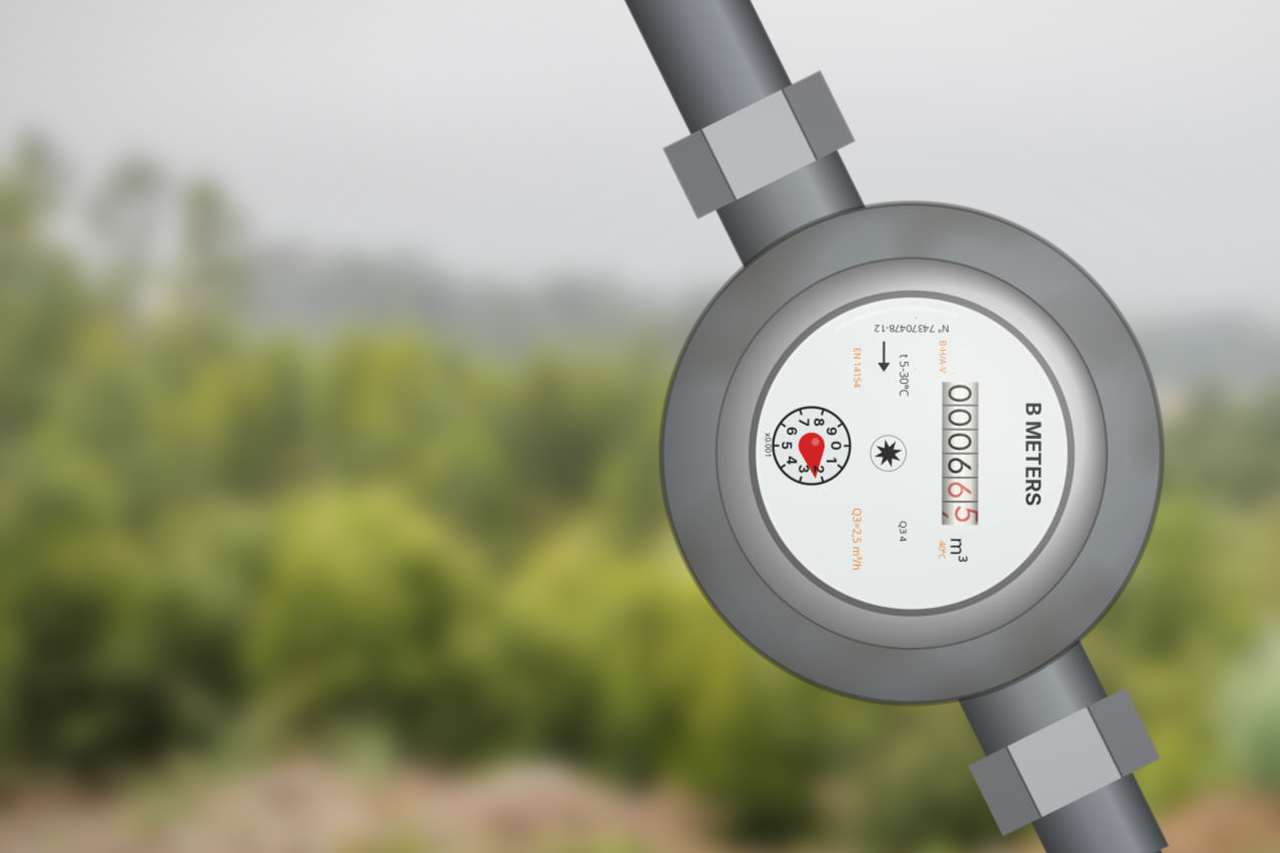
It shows 6.652 m³
